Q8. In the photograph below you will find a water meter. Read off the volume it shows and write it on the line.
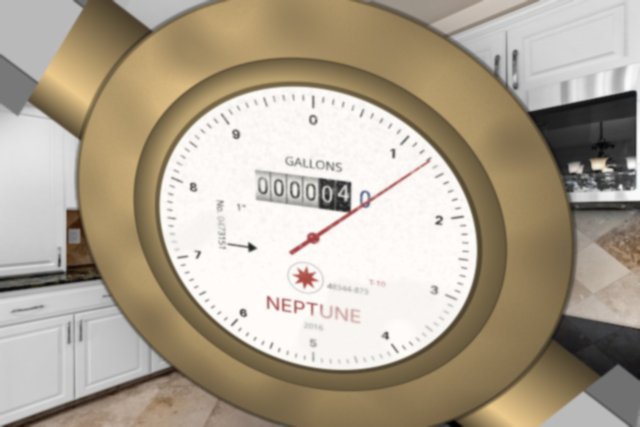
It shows 41.3 gal
